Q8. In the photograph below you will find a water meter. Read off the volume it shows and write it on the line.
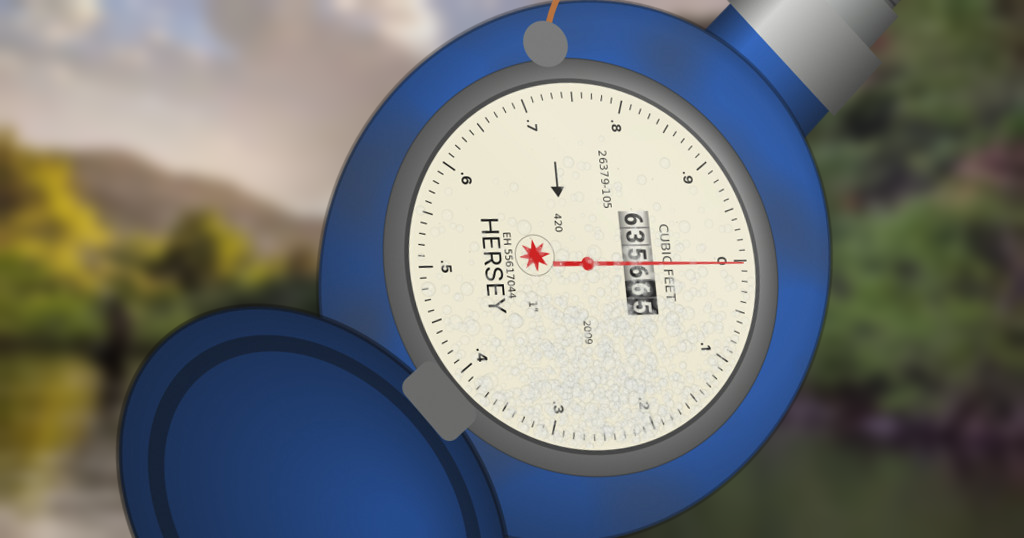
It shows 635665.00 ft³
